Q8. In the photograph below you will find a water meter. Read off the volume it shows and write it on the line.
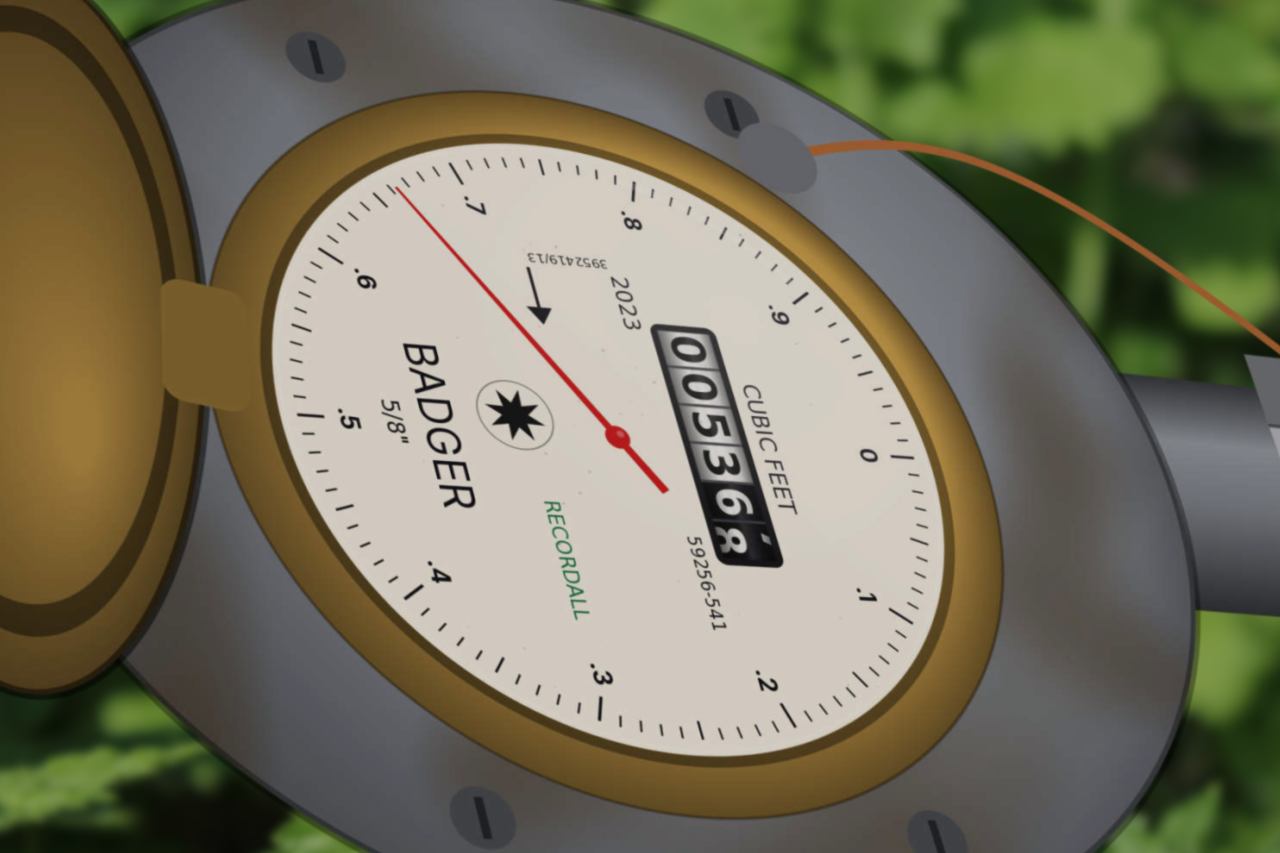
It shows 5367.66 ft³
